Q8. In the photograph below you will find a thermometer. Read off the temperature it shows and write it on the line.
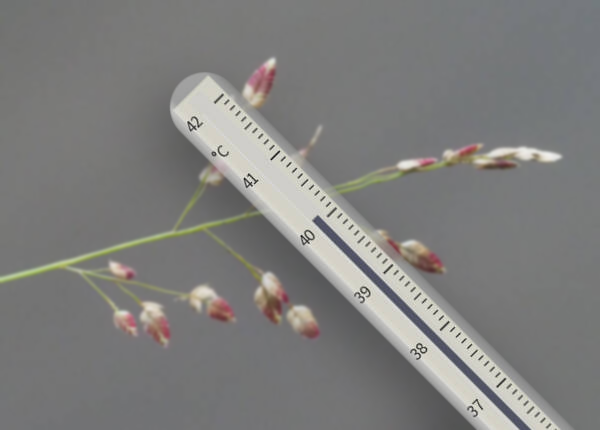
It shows 40.1 °C
